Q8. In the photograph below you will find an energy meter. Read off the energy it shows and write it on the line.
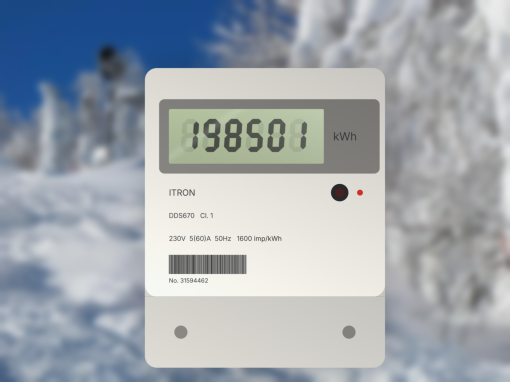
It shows 198501 kWh
